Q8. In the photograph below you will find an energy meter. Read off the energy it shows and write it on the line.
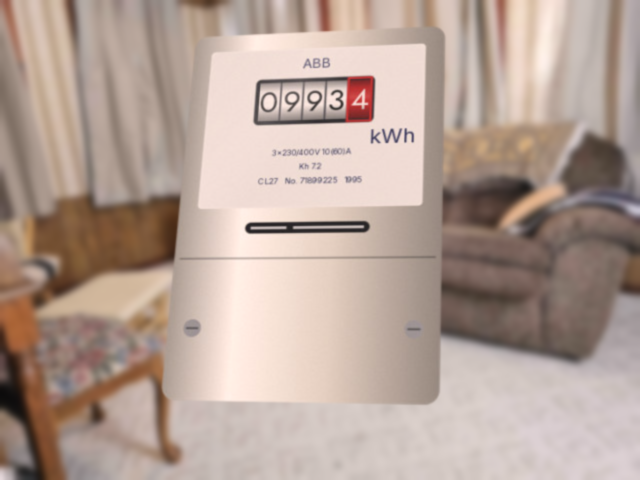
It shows 993.4 kWh
